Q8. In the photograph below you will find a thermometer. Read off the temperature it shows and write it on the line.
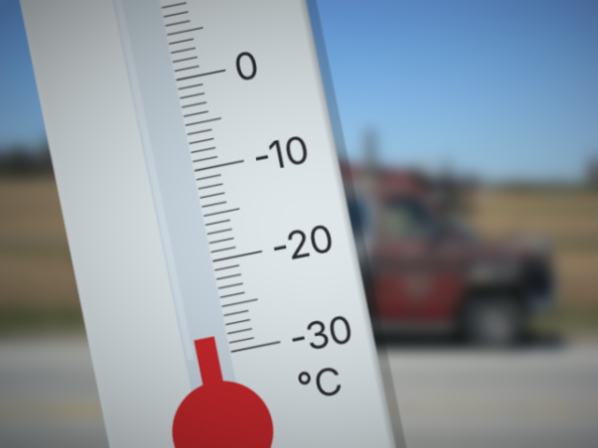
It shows -28 °C
